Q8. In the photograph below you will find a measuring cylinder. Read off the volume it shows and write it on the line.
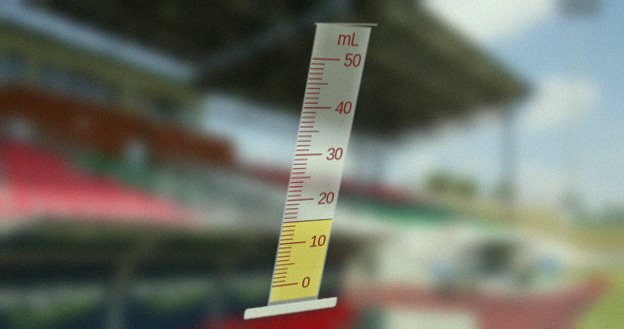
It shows 15 mL
